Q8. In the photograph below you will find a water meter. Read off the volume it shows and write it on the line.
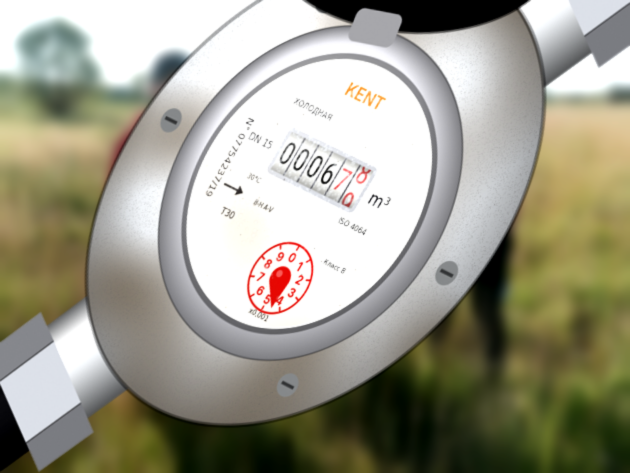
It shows 6.784 m³
